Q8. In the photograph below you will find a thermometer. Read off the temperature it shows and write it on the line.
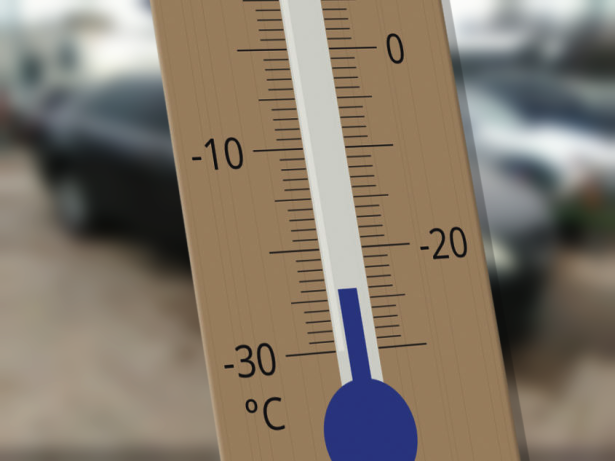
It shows -24 °C
